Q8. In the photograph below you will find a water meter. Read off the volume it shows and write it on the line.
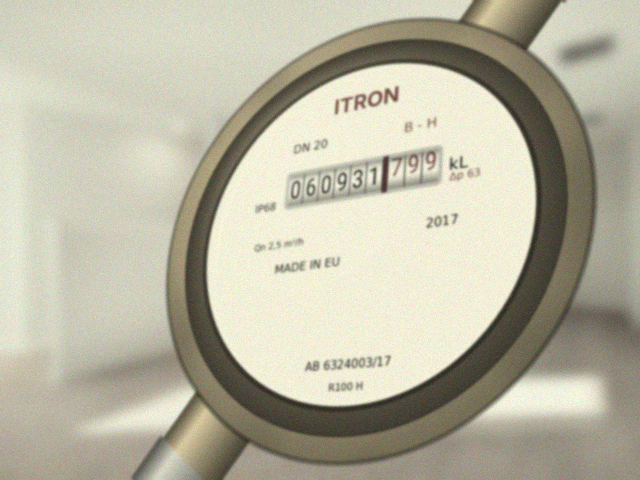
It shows 60931.799 kL
